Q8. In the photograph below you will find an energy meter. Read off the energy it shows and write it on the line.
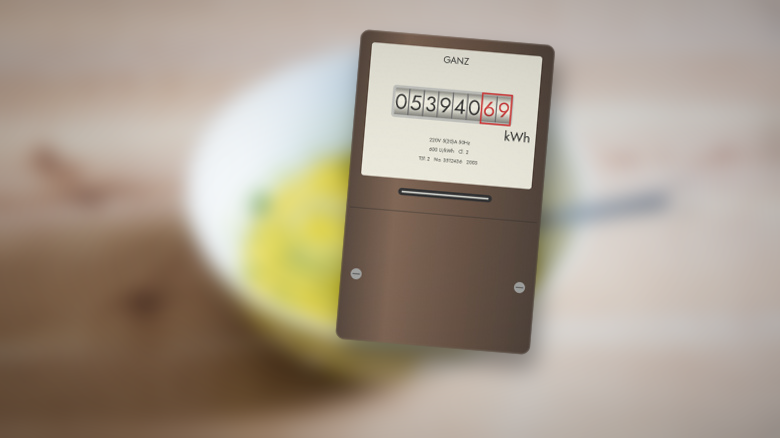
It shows 53940.69 kWh
